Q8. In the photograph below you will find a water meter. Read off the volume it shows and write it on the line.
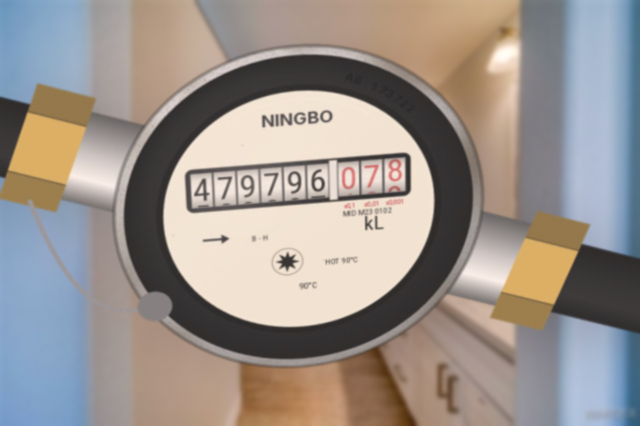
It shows 479796.078 kL
